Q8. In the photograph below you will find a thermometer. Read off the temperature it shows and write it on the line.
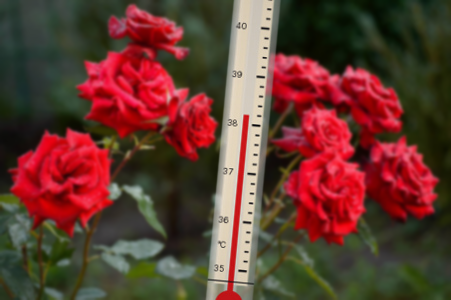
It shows 38.2 °C
